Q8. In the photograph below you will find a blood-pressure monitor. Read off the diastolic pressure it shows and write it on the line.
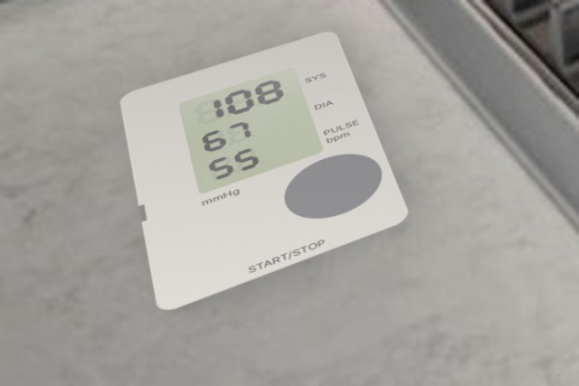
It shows 67 mmHg
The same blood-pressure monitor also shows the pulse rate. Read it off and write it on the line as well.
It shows 55 bpm
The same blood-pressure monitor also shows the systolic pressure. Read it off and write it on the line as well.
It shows 108 mmHg
